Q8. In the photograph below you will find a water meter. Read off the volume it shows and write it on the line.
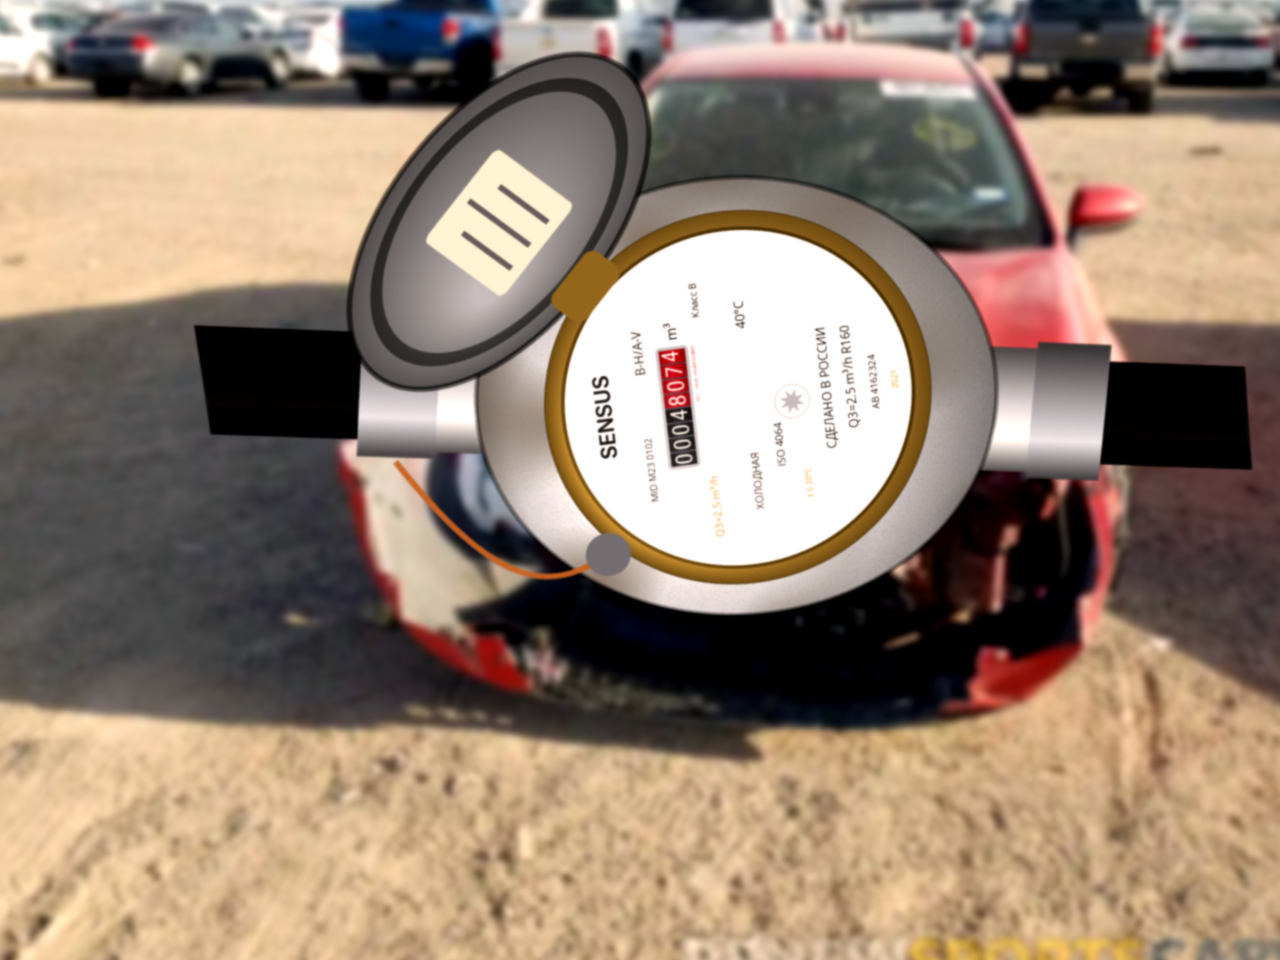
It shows 4.8074 m³
